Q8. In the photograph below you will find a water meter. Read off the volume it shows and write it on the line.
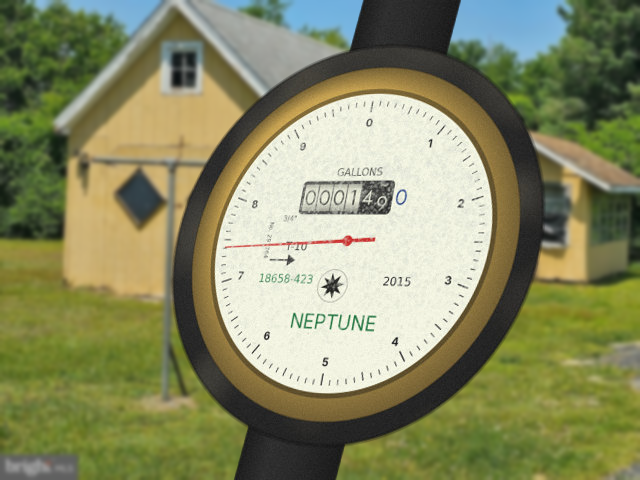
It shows 1487.4 gal
